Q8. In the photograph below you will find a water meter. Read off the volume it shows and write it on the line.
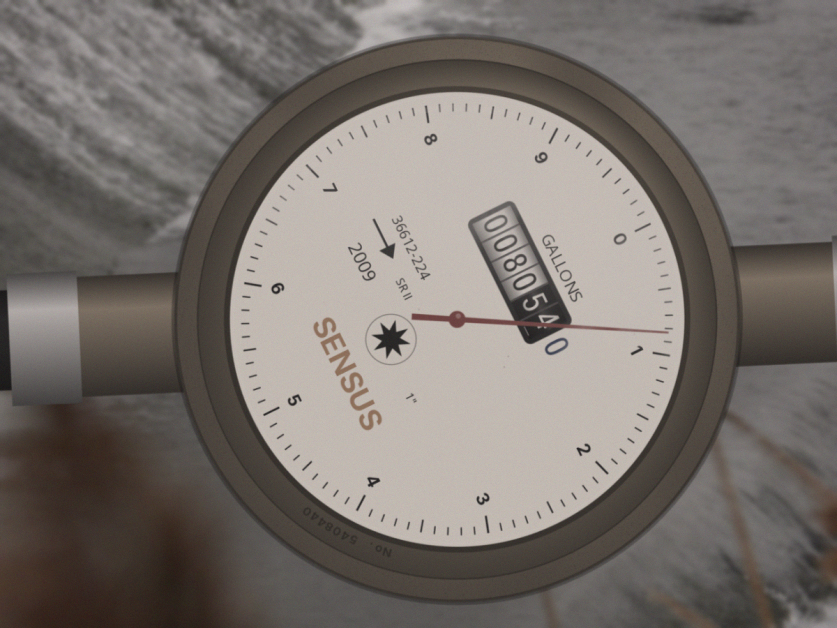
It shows 80540.8 gal
